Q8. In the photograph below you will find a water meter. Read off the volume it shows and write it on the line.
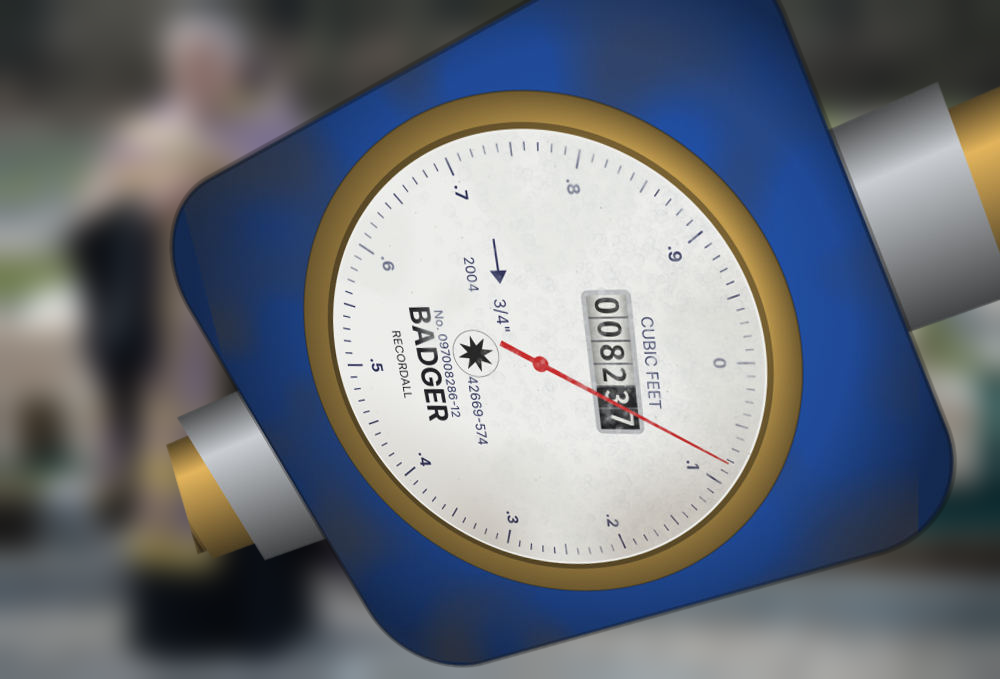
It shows 8237.08 ft³
